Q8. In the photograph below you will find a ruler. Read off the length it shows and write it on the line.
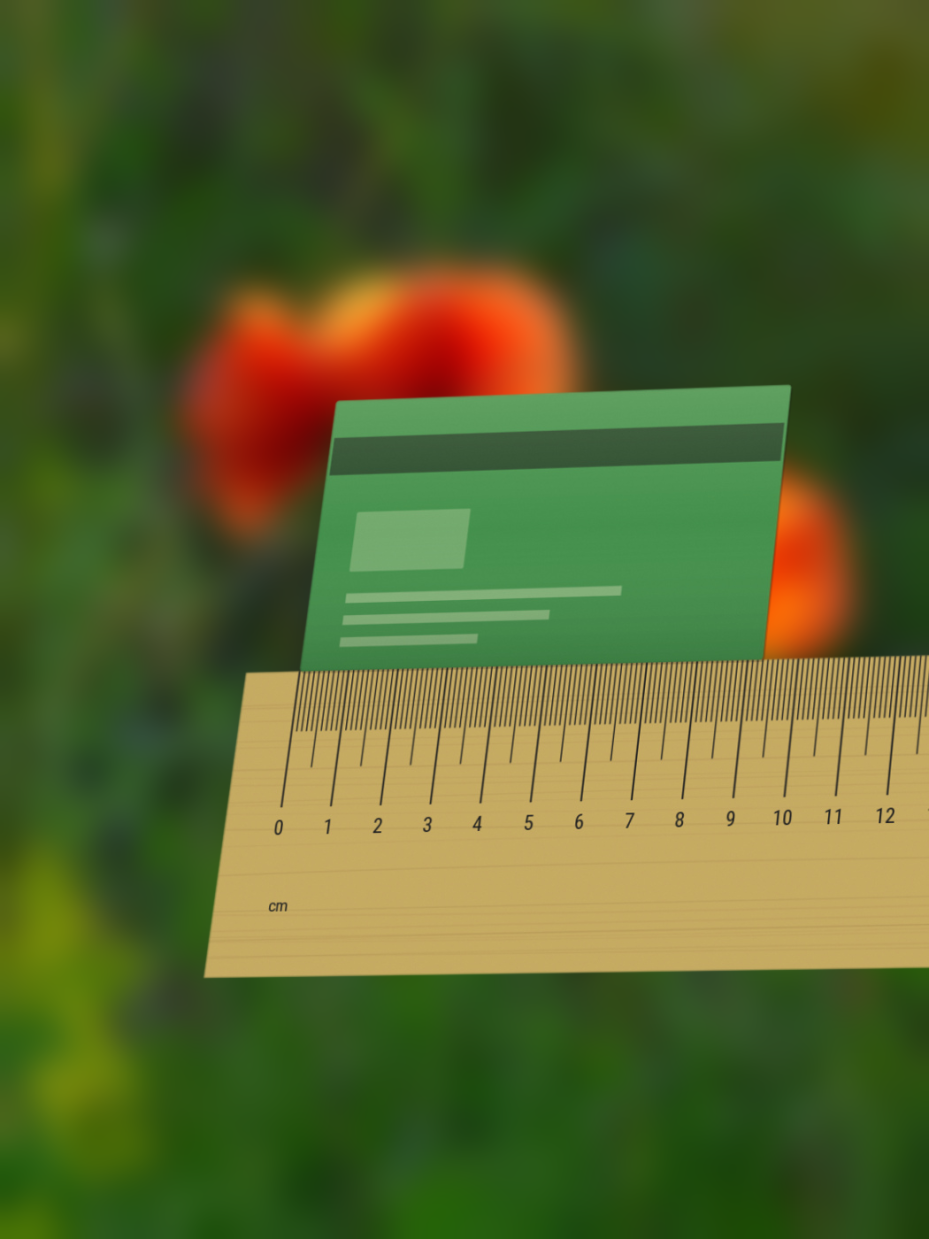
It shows 9.3 cm
